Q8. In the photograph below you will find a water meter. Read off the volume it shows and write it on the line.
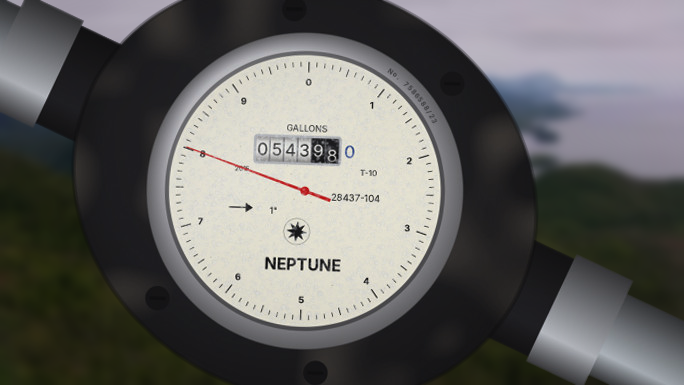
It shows 543978.0 gal
